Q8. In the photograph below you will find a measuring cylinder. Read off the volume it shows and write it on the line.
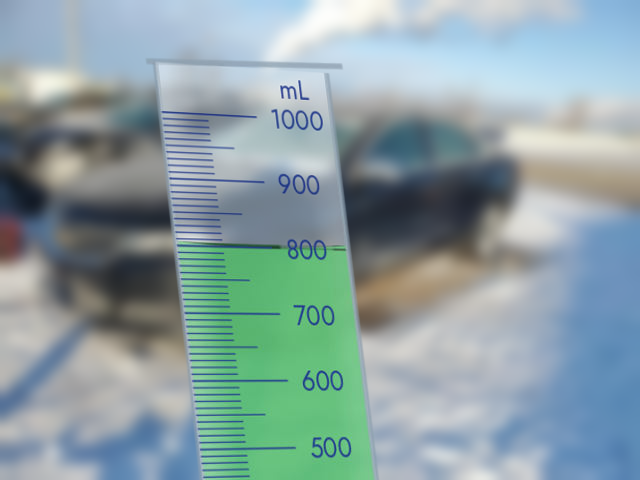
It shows 800 mL
